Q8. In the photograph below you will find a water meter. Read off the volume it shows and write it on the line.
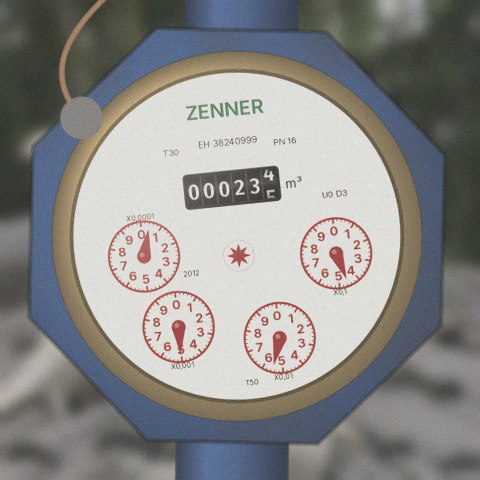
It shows 234.4550 m³
